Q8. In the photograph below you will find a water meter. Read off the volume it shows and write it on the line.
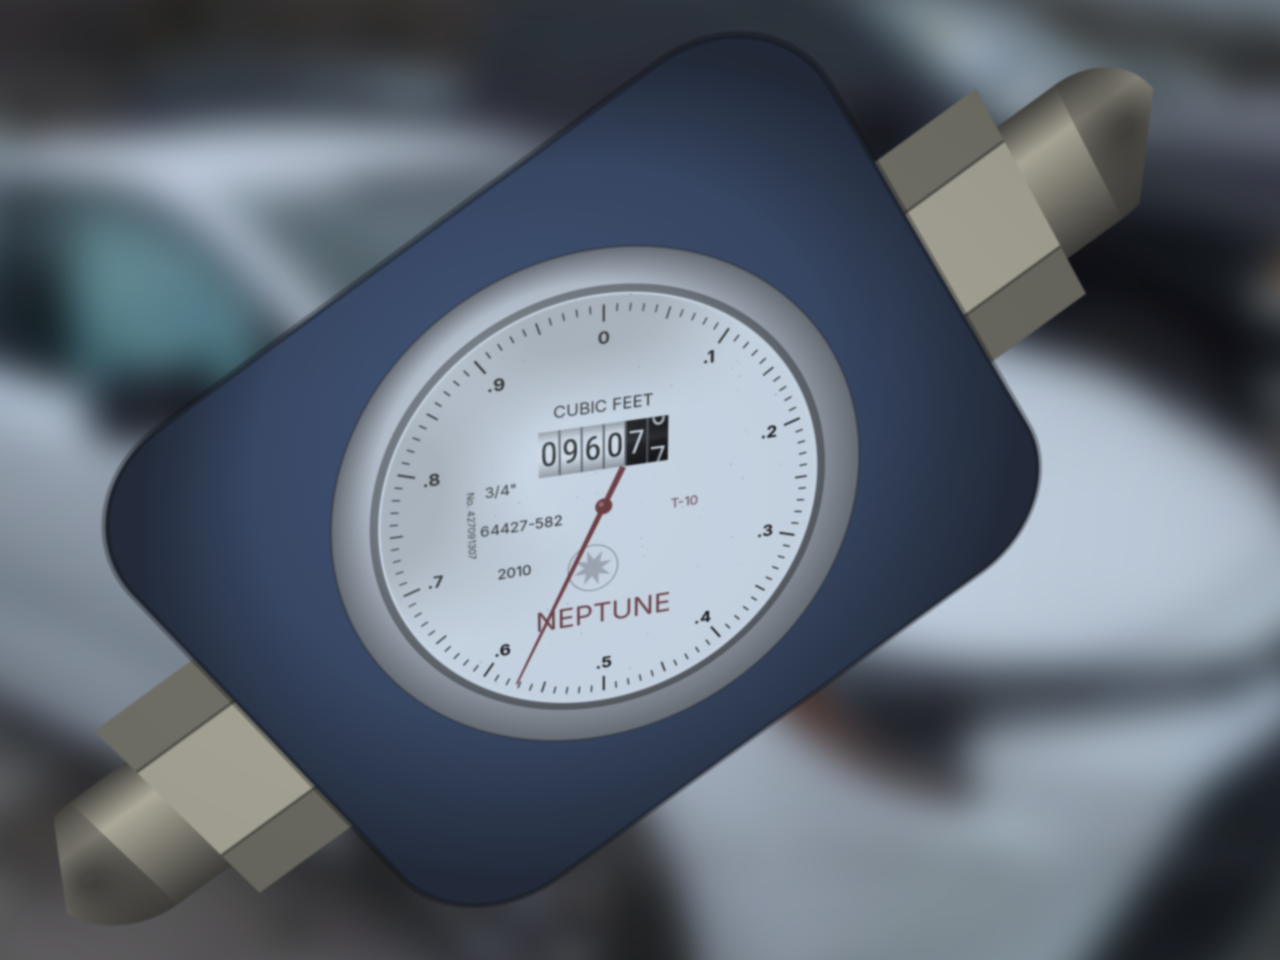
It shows 96076.57 ft³
